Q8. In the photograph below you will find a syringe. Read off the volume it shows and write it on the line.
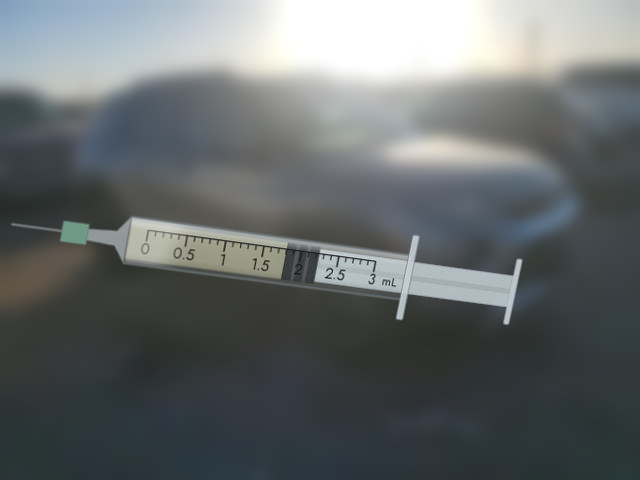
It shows 1.8 mL
